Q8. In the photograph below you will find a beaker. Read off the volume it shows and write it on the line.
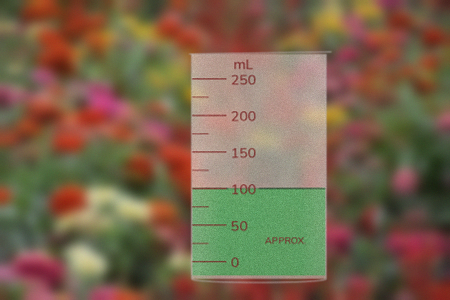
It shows 100 mL
